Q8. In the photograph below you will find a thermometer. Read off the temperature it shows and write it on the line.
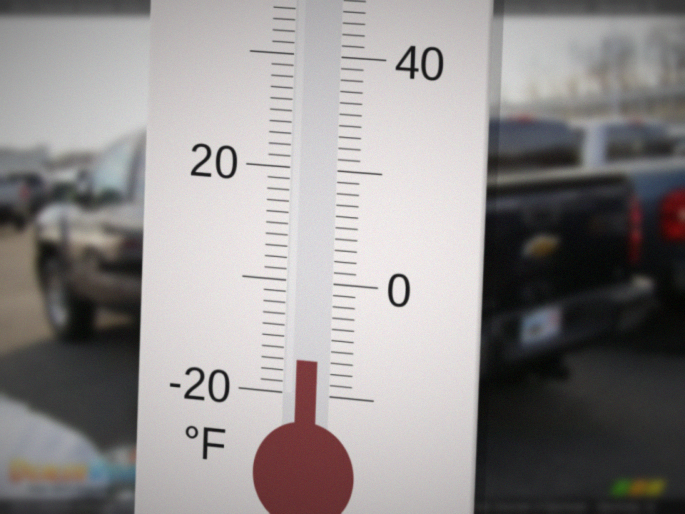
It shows -14 °F
